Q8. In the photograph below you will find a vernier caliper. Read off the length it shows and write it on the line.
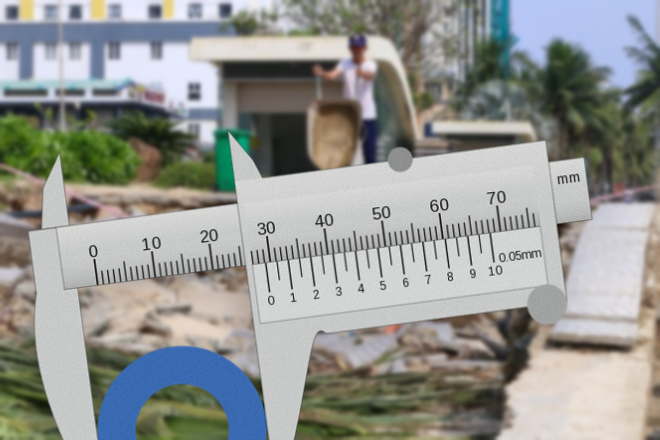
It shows 29.2 mm
